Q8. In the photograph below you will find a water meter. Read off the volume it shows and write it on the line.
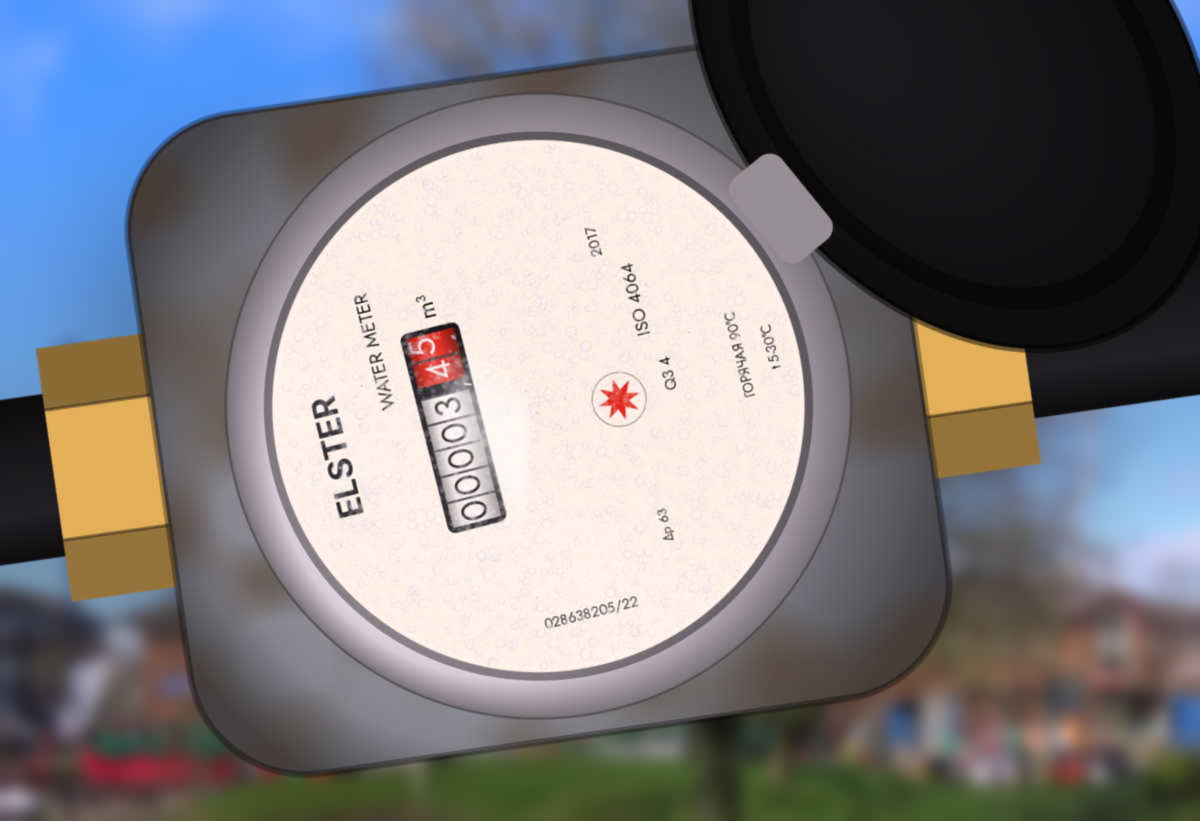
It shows 3.45 m³
